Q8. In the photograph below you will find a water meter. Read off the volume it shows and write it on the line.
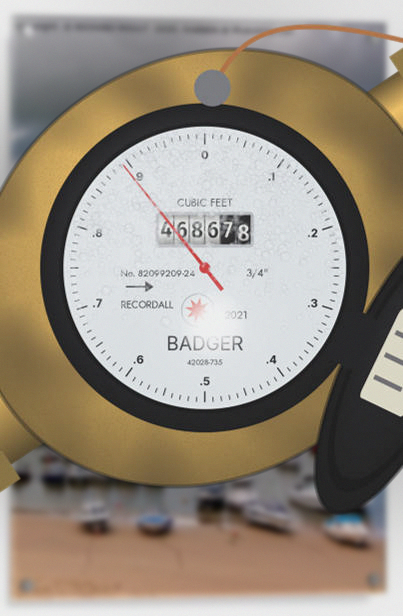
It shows 468677.89 ft³
